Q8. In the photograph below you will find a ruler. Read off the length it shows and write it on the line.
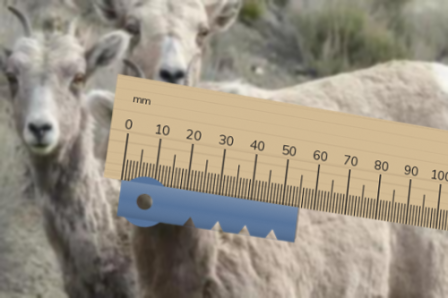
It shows 55 mm
